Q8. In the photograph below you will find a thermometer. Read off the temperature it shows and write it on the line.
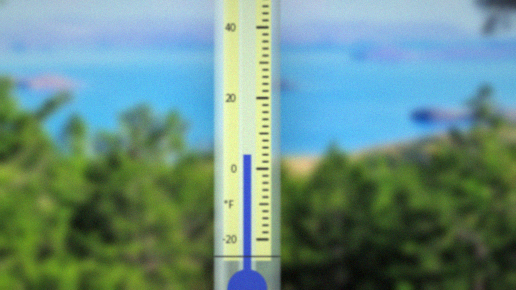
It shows 4 °F
